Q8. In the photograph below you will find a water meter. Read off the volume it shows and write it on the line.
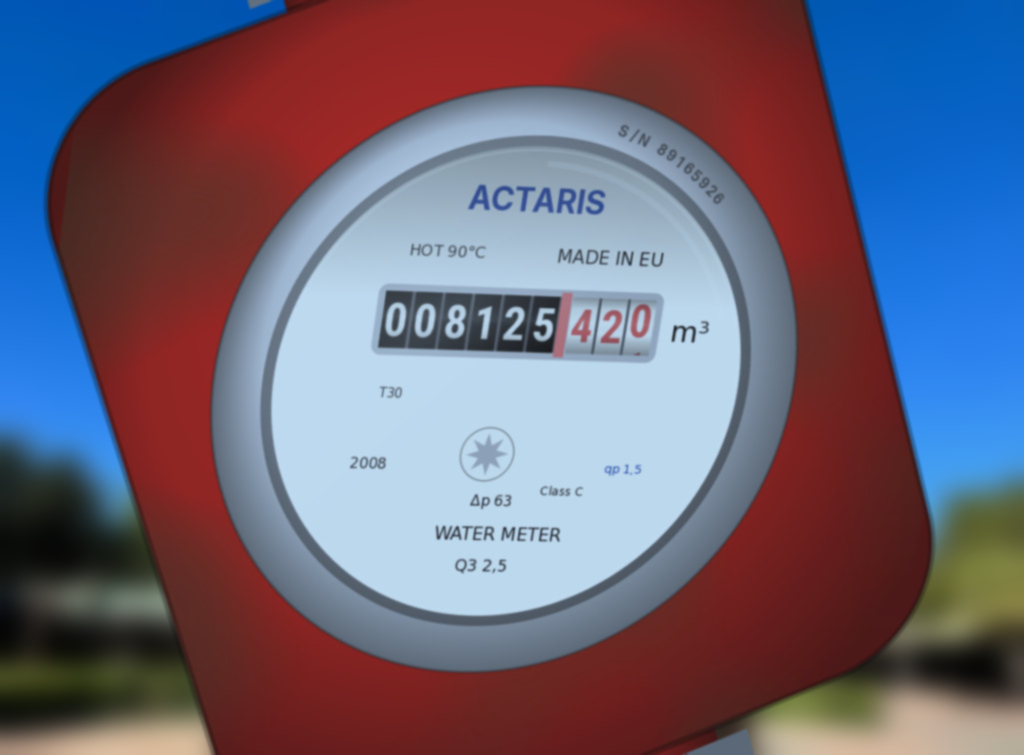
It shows 8125.420 m³
